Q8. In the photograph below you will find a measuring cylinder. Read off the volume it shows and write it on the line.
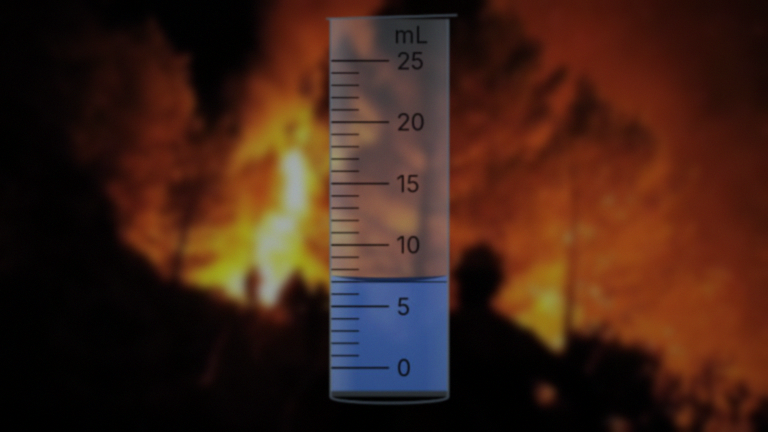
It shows 7 mL
